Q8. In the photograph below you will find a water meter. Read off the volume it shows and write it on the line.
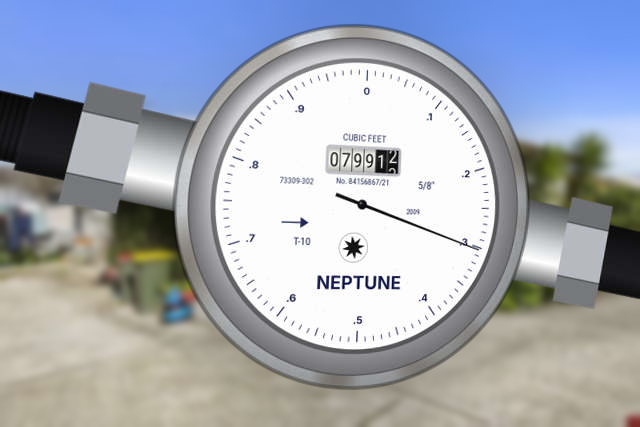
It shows 79912.30 ft³
